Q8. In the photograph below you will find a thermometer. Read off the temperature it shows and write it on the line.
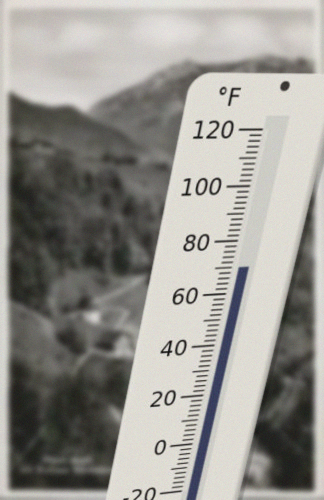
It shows 70 °F
